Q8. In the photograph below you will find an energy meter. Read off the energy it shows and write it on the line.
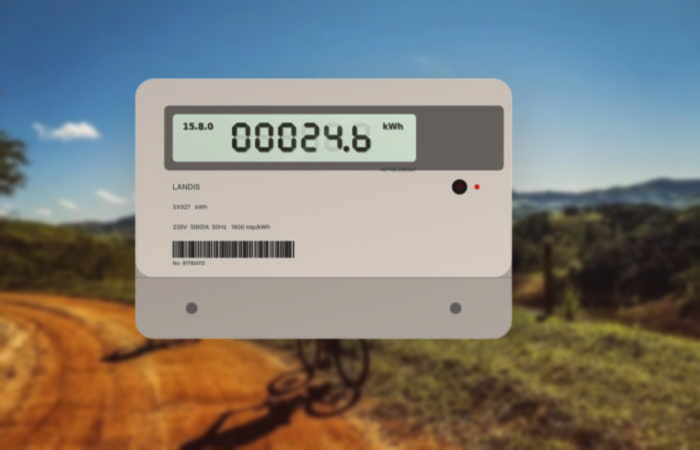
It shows 24.6 kWh
